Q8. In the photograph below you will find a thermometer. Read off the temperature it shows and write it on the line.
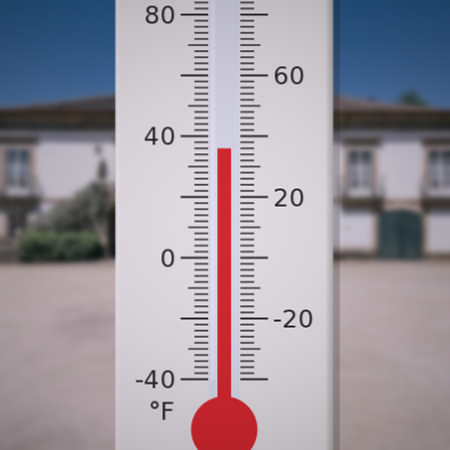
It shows 36 °F
